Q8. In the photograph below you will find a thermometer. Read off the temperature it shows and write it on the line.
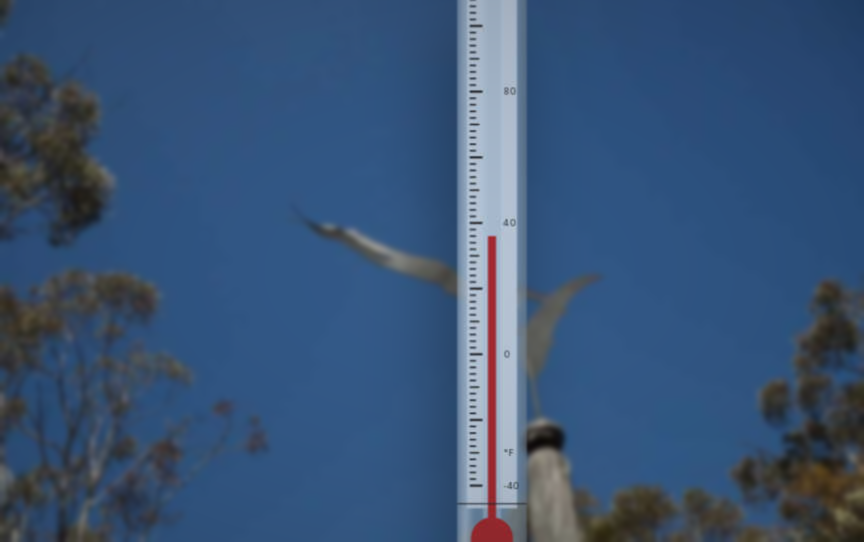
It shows 36 °F
